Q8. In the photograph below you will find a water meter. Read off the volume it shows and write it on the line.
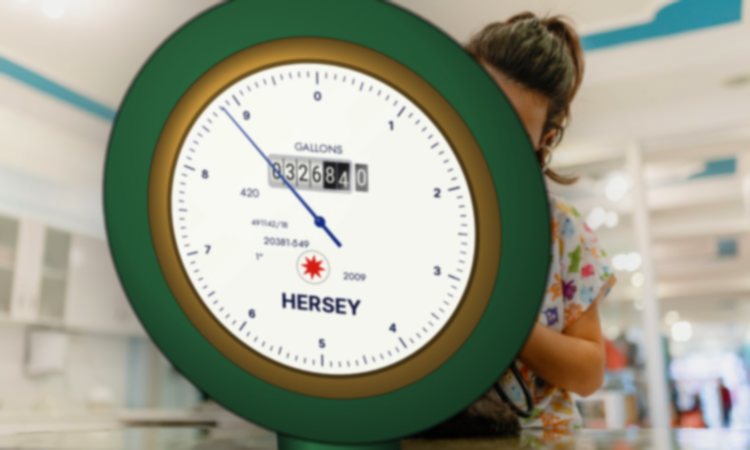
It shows 326838.8 gal
